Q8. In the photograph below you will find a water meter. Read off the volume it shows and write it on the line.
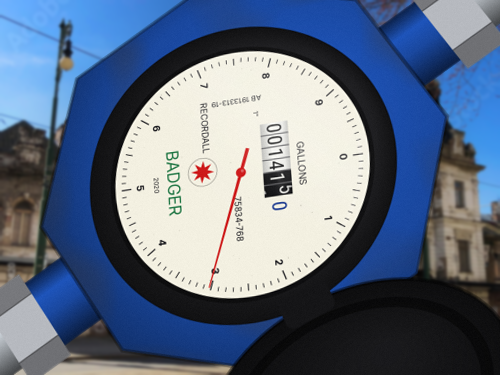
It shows 14153.0 gal
